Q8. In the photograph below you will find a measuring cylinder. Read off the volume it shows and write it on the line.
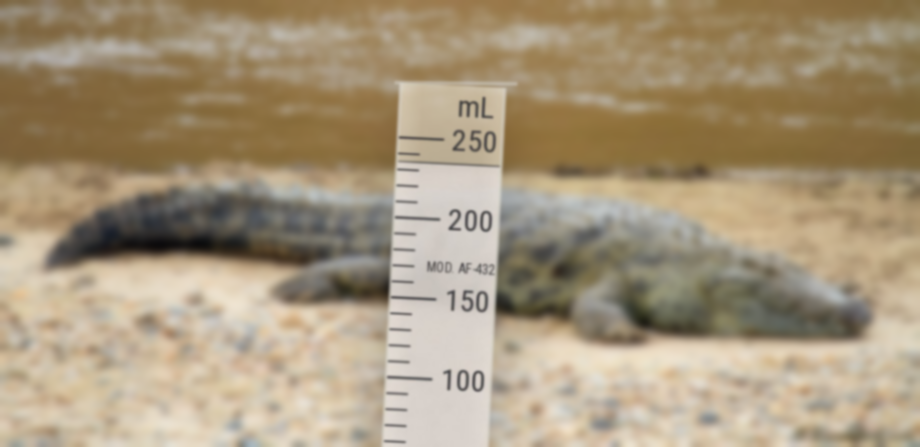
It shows 235 mL
